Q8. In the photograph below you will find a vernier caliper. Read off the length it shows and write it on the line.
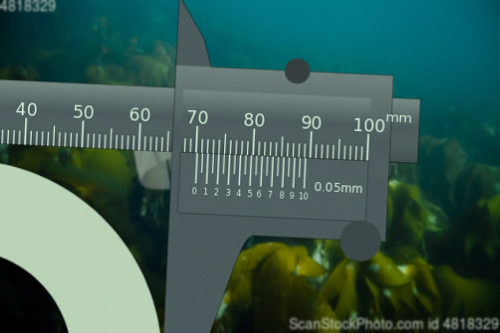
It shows 70.2 mm
